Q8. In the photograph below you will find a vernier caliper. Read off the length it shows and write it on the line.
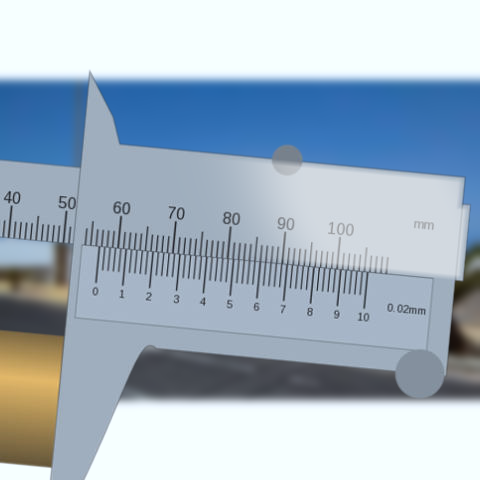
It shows 56.6 mm
